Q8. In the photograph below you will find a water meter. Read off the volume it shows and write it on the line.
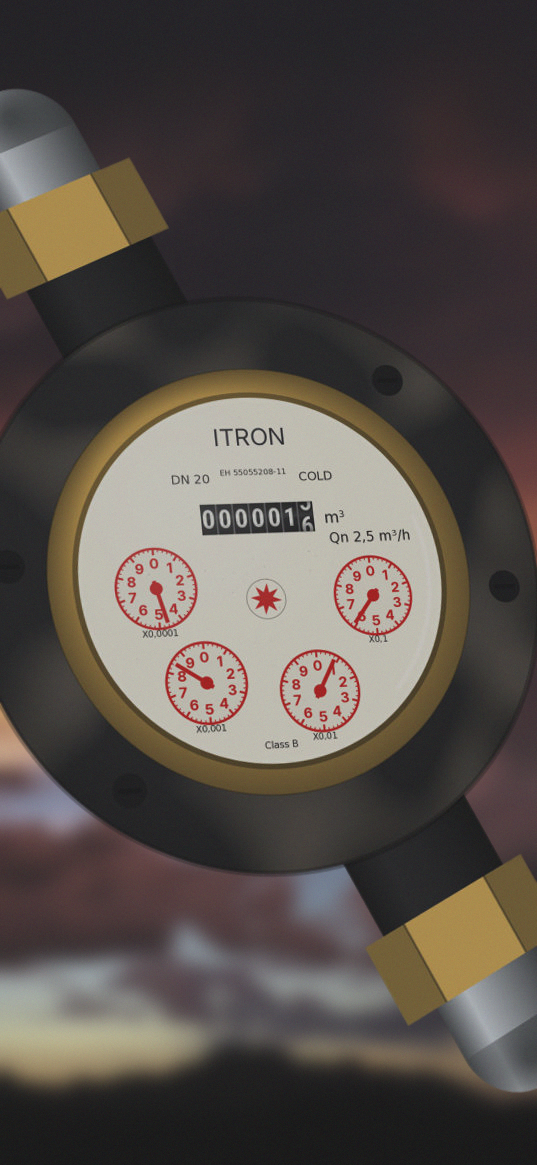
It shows 15.6084 m³
